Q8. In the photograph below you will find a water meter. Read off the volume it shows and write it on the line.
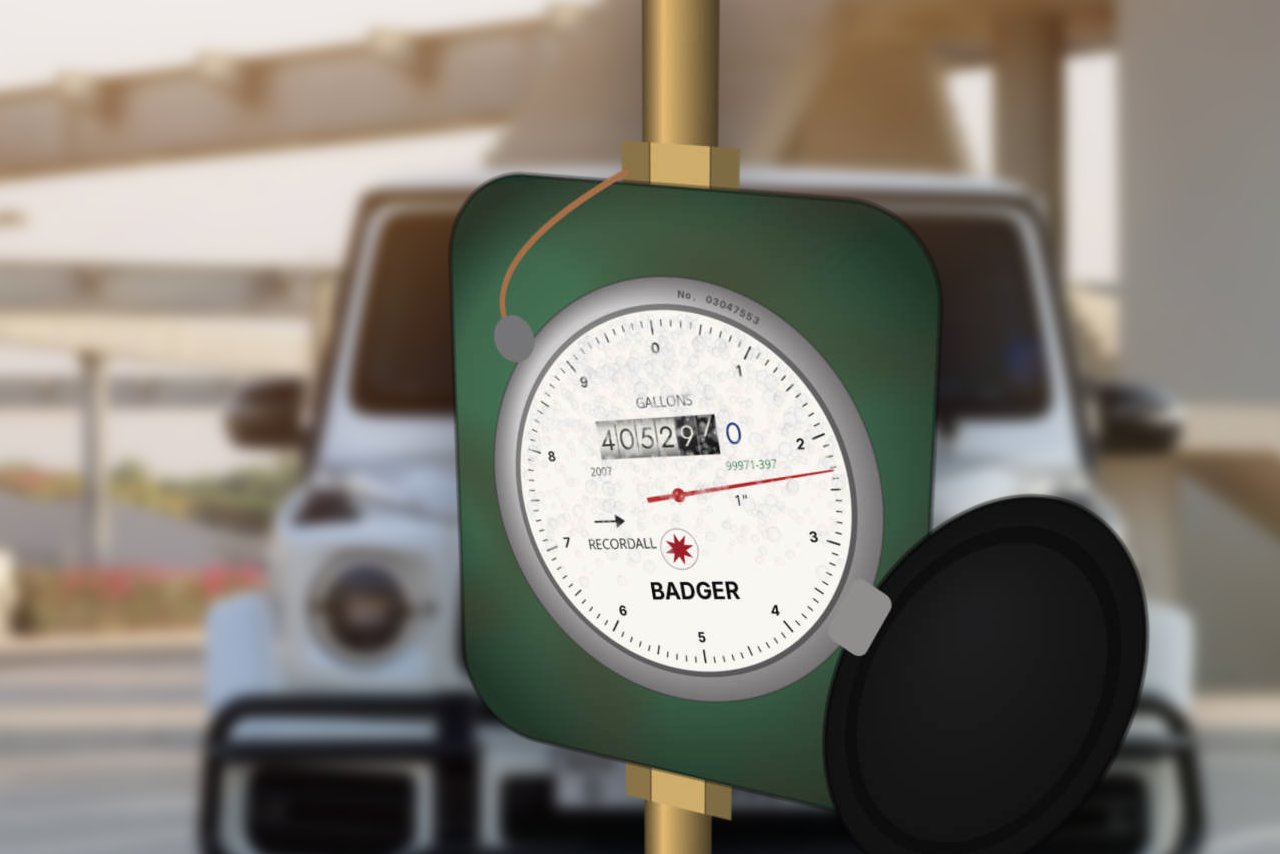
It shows 4052972.3 gal
